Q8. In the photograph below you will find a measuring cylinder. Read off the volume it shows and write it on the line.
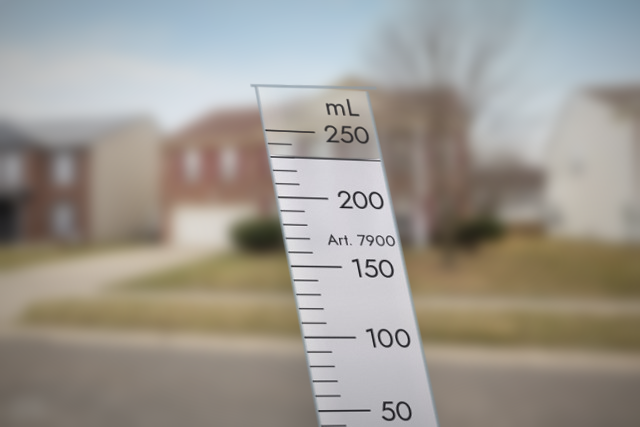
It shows 230 mL
